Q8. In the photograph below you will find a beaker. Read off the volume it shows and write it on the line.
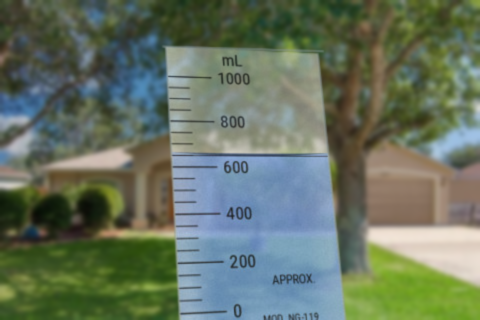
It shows 650 mL
